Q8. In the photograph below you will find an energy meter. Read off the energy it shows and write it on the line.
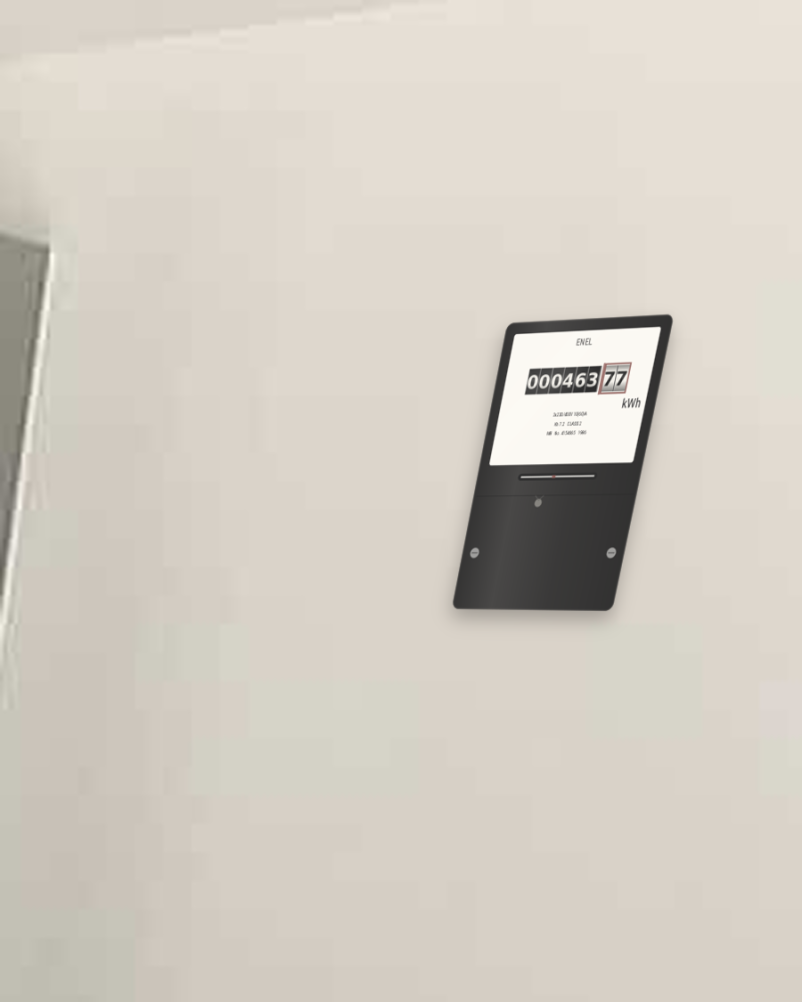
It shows 463.77 kWh
